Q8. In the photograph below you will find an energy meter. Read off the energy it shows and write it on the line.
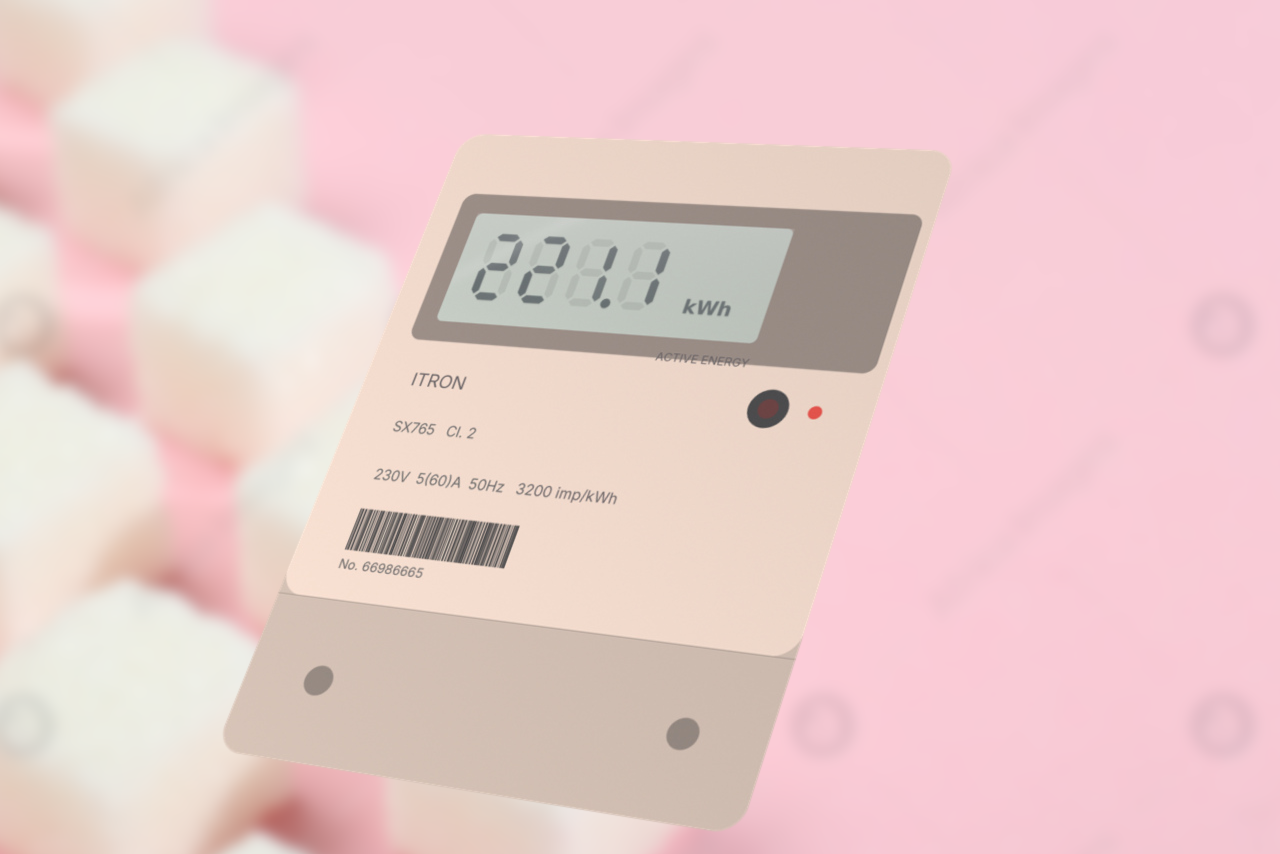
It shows 221.1 kWh
